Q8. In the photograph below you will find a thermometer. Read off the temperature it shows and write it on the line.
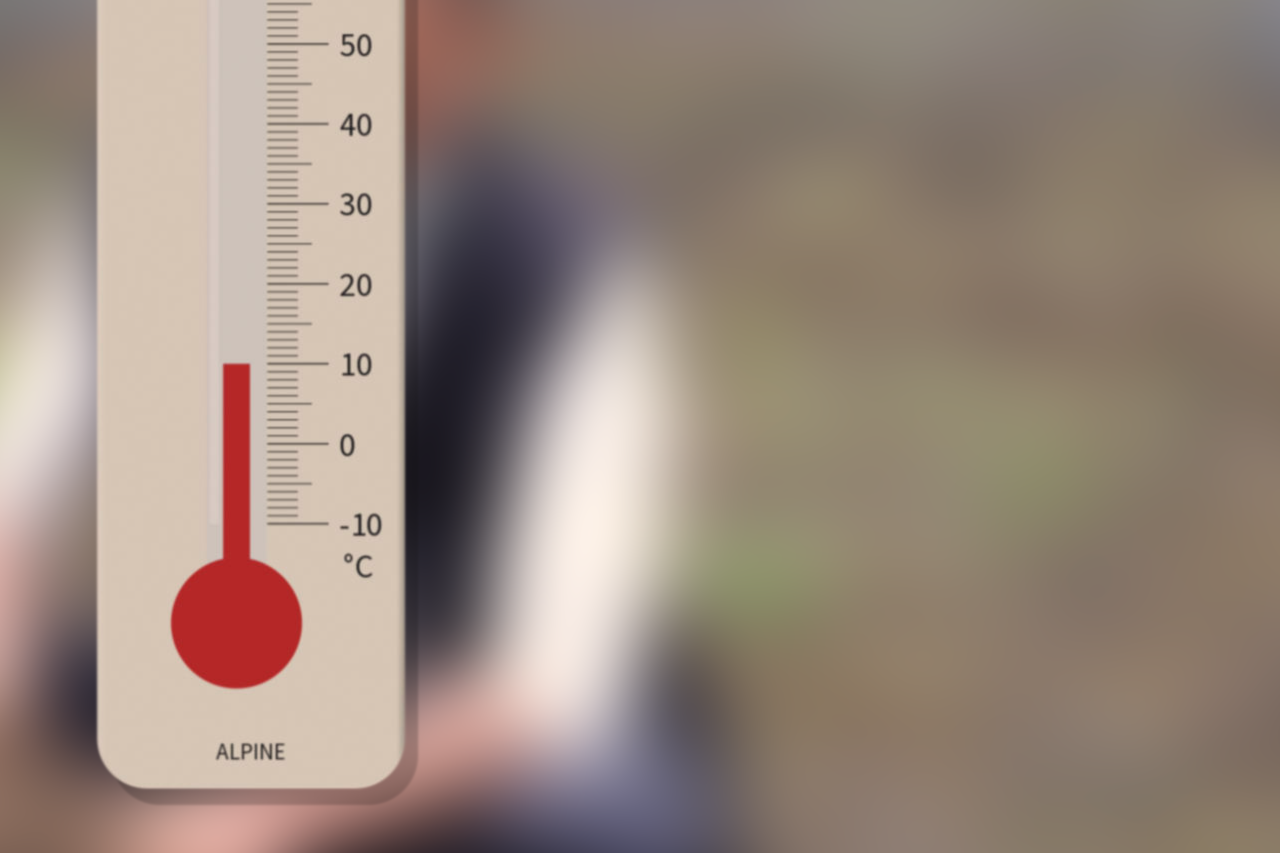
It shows 10 °C
